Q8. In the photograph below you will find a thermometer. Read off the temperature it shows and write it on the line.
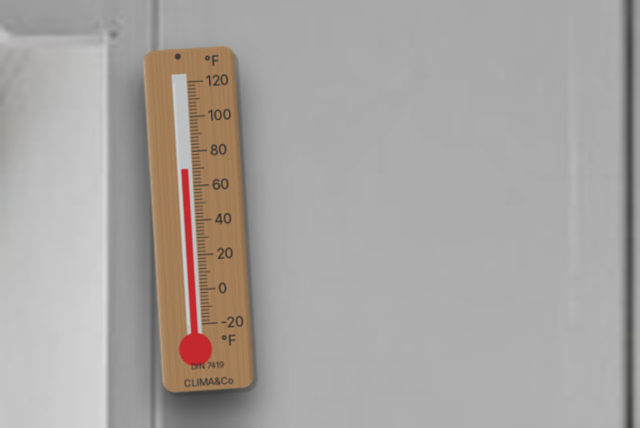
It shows 70 °F
